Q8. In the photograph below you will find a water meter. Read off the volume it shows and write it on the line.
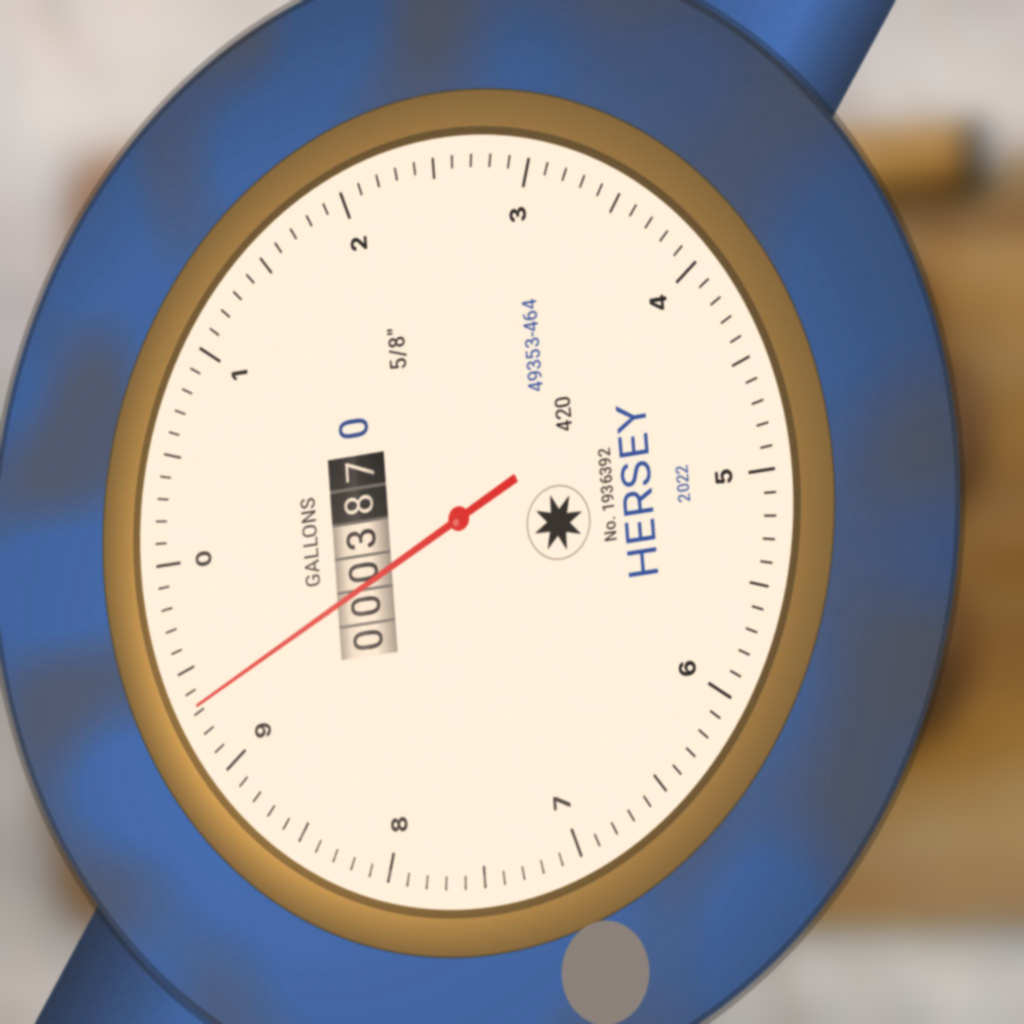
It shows 3869.3 gal
